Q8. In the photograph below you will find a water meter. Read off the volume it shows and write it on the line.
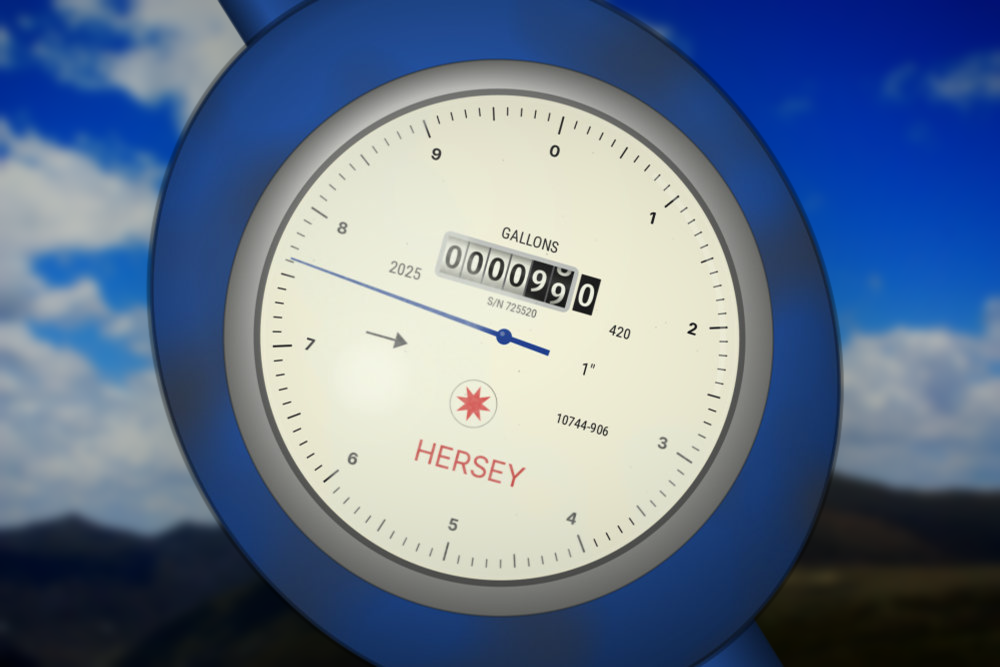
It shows 987.6 gal
